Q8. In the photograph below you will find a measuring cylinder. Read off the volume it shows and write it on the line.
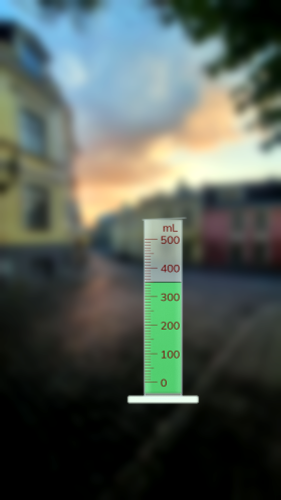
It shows 350 mL
